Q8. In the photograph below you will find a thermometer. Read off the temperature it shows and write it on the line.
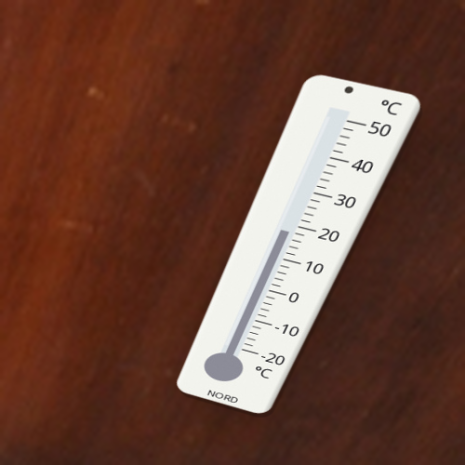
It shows 18 °C
